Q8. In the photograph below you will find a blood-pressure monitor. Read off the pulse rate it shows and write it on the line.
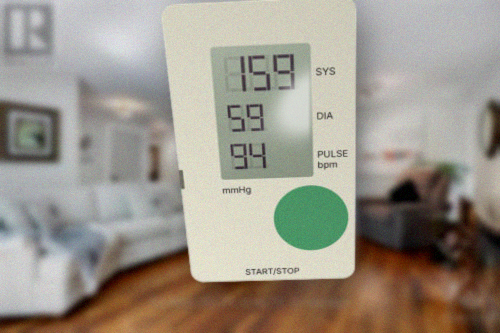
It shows 94 bpm
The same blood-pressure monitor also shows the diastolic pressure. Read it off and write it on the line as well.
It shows 59 mmHg
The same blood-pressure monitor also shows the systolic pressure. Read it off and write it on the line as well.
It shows 159 mmHg
